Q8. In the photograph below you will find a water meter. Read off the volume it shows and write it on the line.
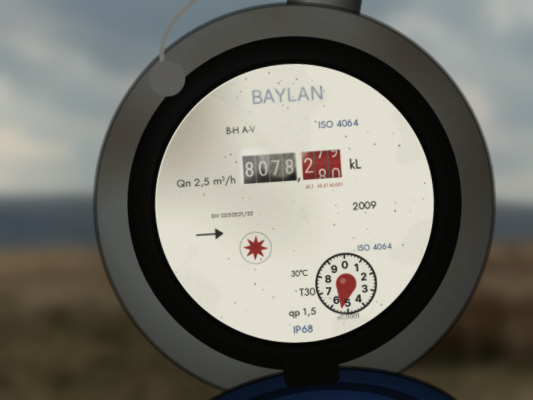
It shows 8078.2795 kL
